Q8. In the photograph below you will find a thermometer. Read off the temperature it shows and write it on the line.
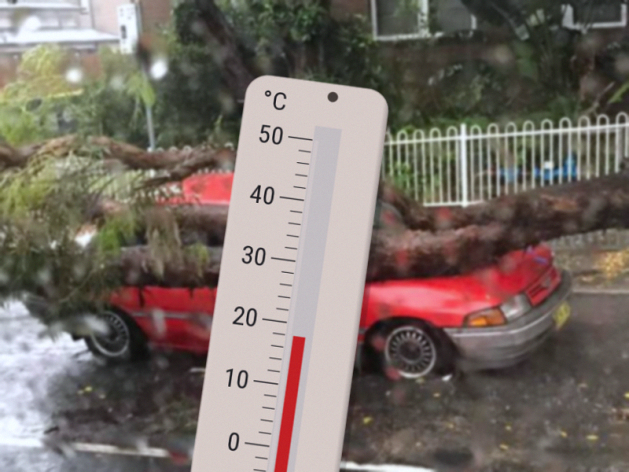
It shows 18 °C
